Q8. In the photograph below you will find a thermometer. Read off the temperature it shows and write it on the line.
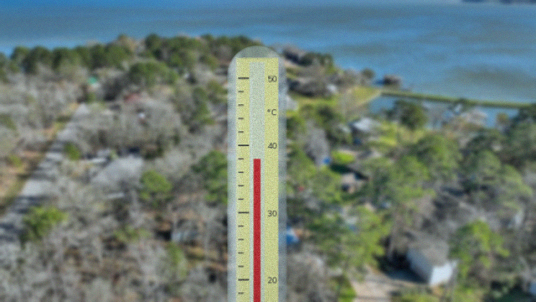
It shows 38 °C
